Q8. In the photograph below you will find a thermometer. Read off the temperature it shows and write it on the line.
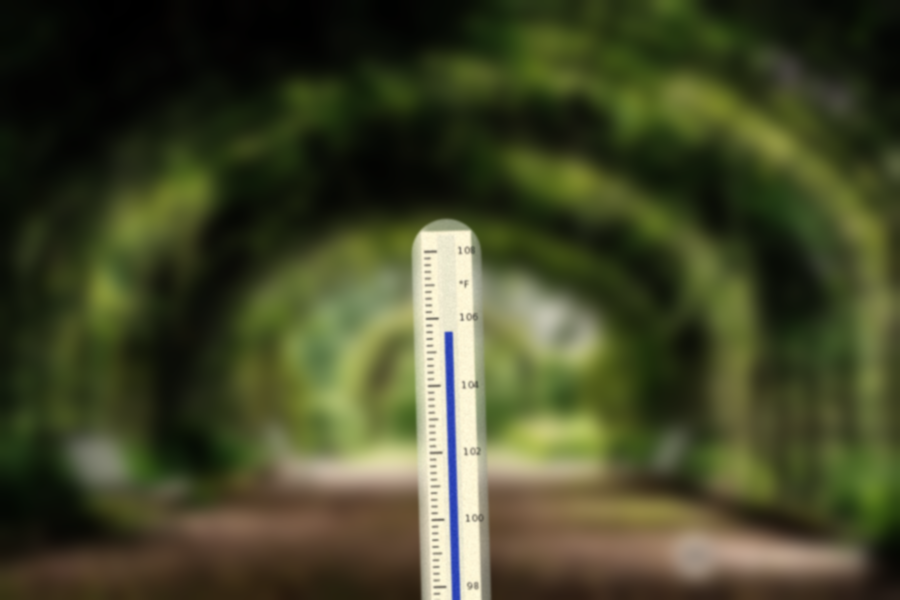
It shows 105.6 °F
